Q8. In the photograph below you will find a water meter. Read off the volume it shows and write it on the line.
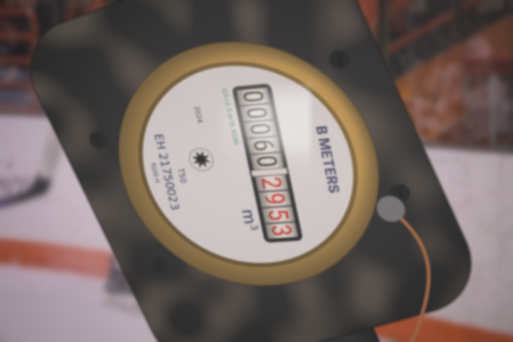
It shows 60.2953 m³
